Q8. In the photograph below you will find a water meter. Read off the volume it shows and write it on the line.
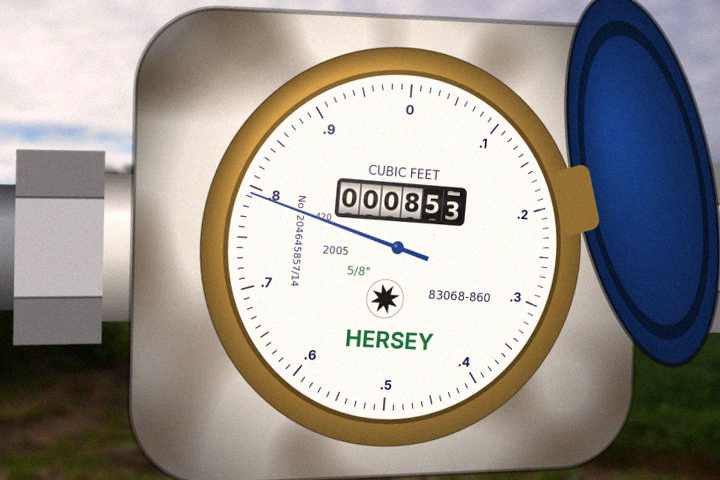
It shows 852.79 ft³
